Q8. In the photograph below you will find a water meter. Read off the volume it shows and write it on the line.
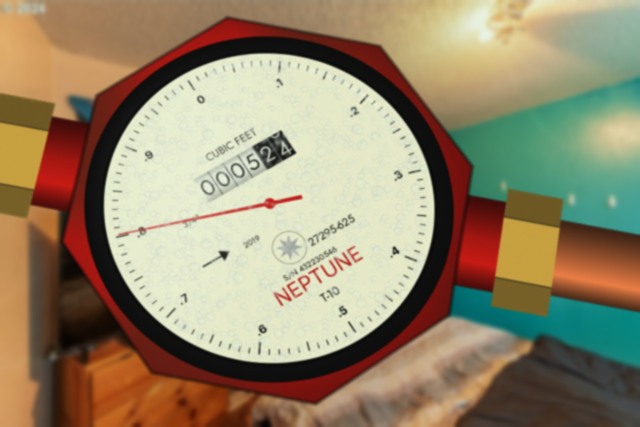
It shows 523.80 ft³
